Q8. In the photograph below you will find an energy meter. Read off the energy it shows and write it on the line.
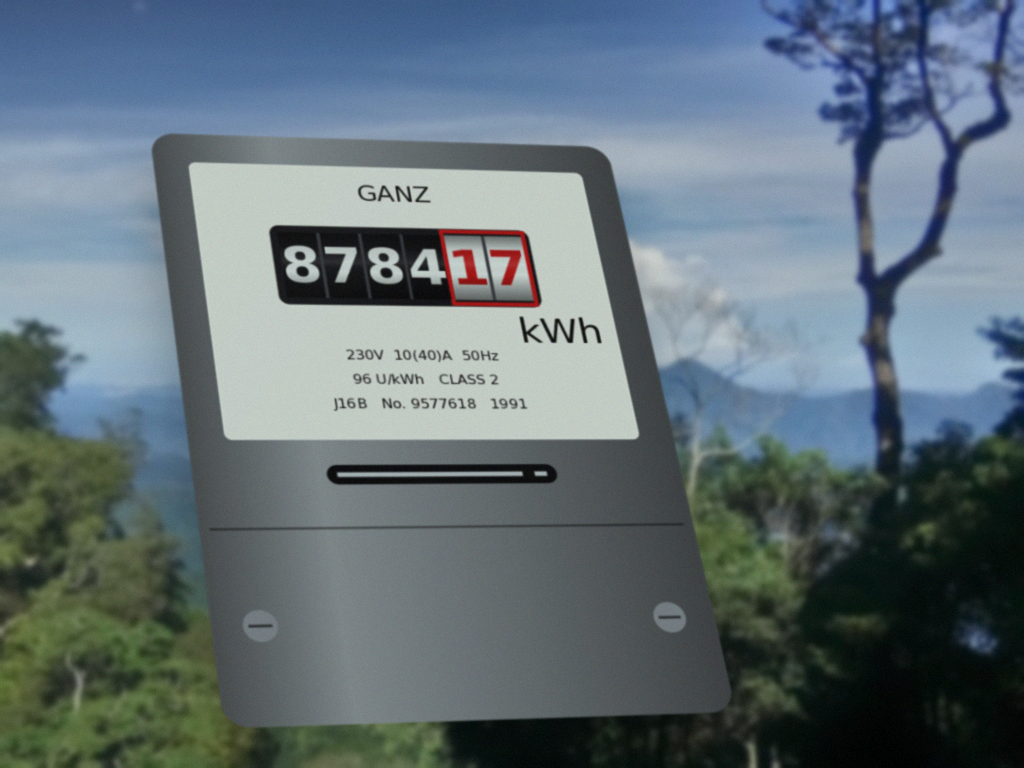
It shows 8784.17 kWh
